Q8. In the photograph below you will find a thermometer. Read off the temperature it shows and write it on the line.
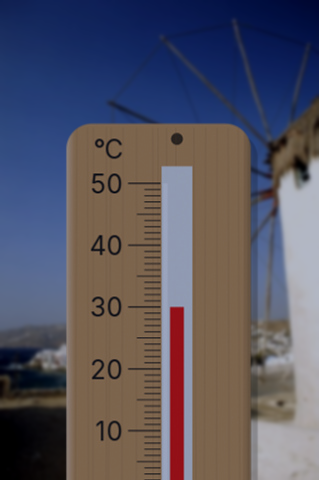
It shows 30 °C
